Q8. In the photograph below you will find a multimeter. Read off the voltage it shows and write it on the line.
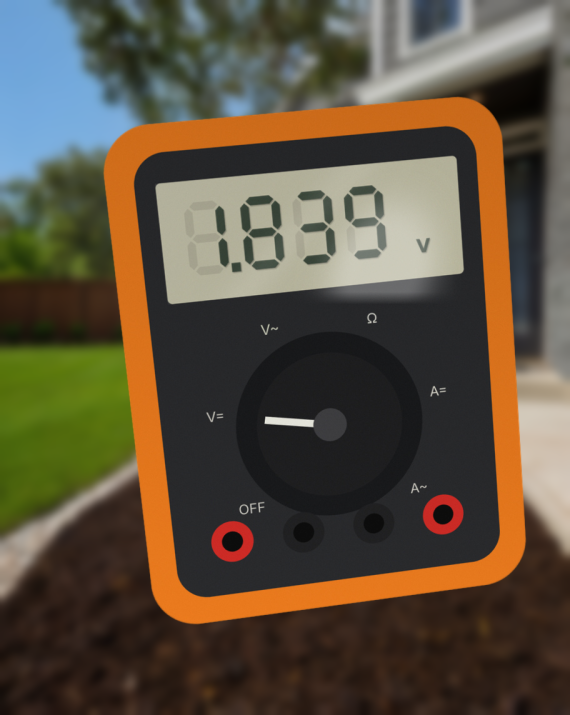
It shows 1.839 V
